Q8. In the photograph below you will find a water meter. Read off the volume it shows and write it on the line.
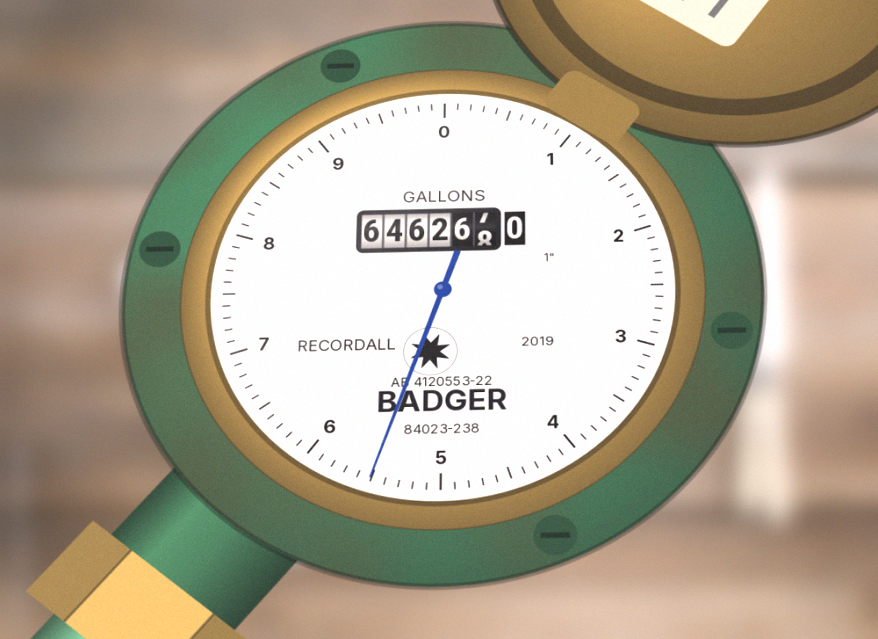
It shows 6462675.5 gal
